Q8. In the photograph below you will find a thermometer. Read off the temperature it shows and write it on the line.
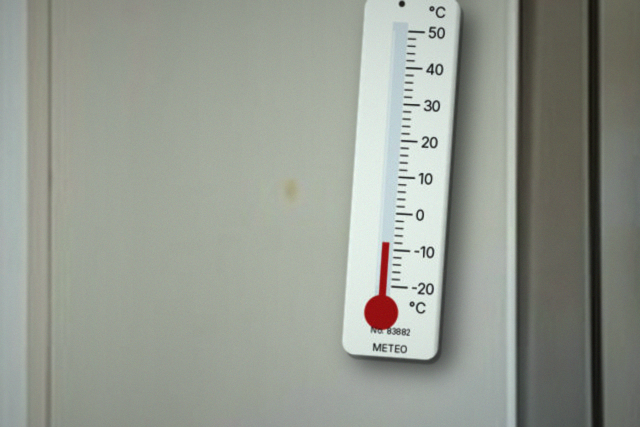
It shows -8 °C
